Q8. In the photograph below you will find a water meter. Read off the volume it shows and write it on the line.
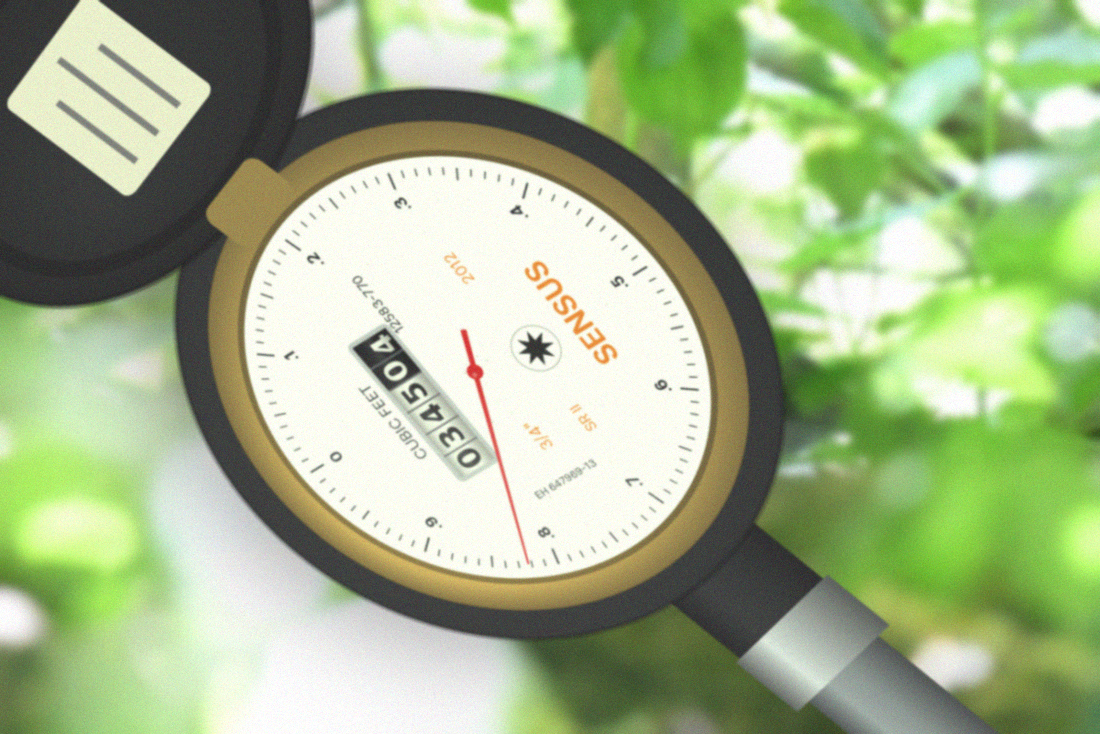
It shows 34503.82 ft³
